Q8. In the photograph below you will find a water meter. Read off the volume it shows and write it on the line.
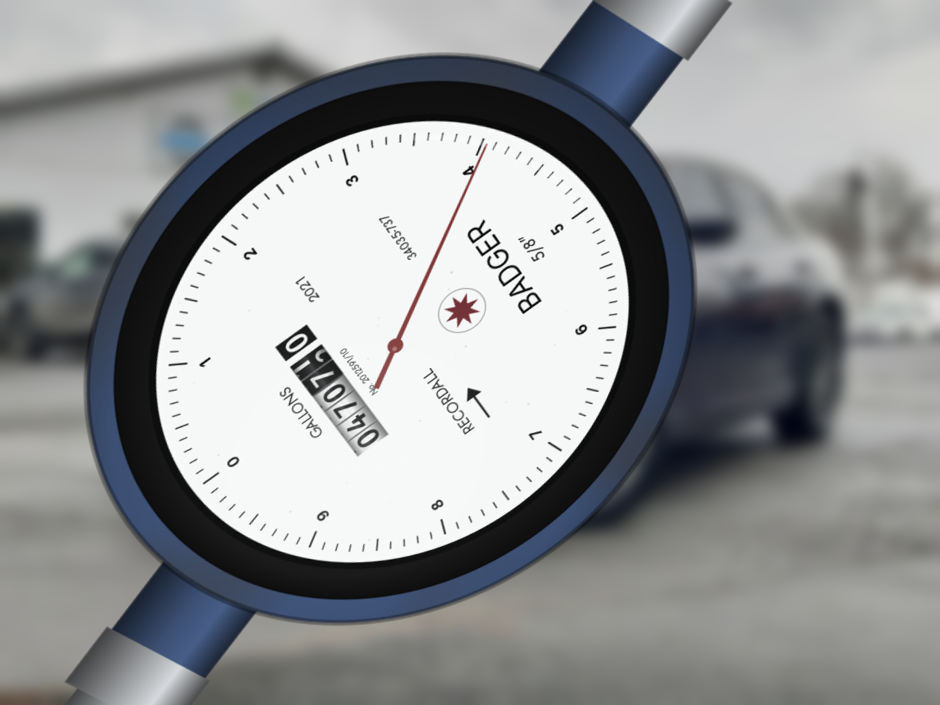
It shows 470714.0 gal
